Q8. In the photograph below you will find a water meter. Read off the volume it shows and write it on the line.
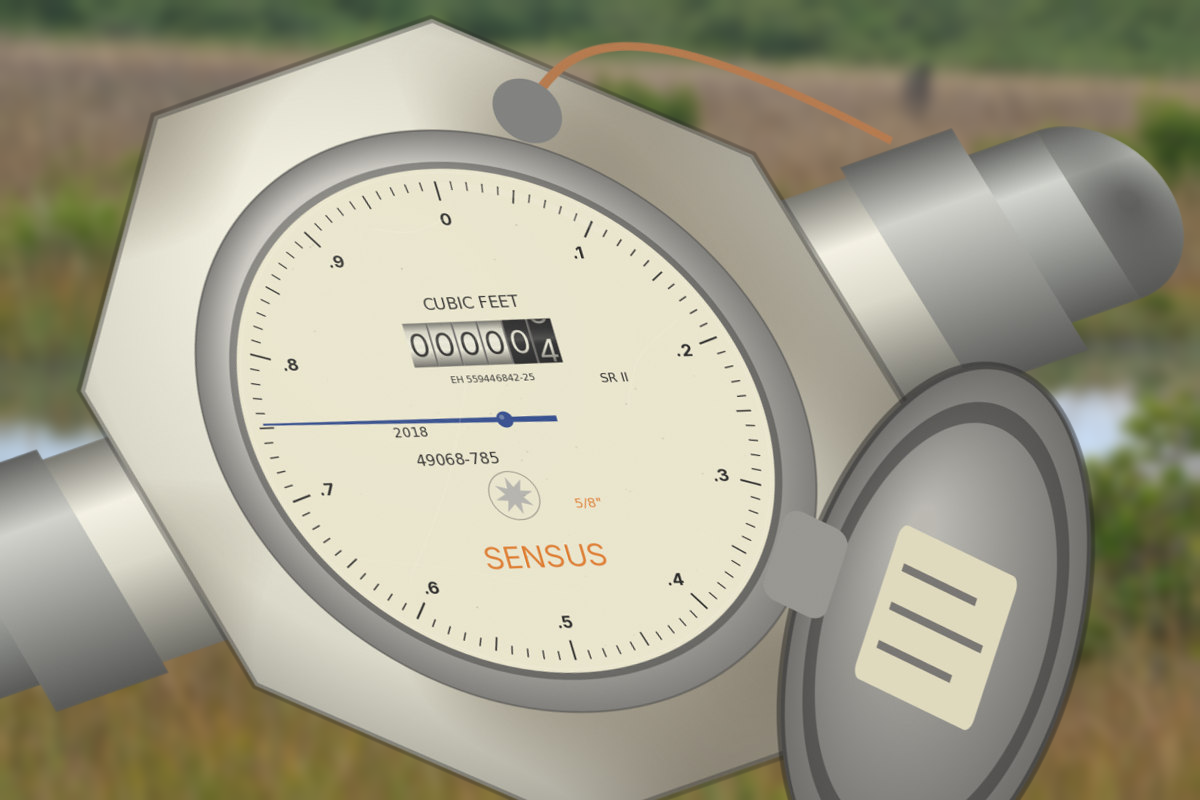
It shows 3.75 ft³
